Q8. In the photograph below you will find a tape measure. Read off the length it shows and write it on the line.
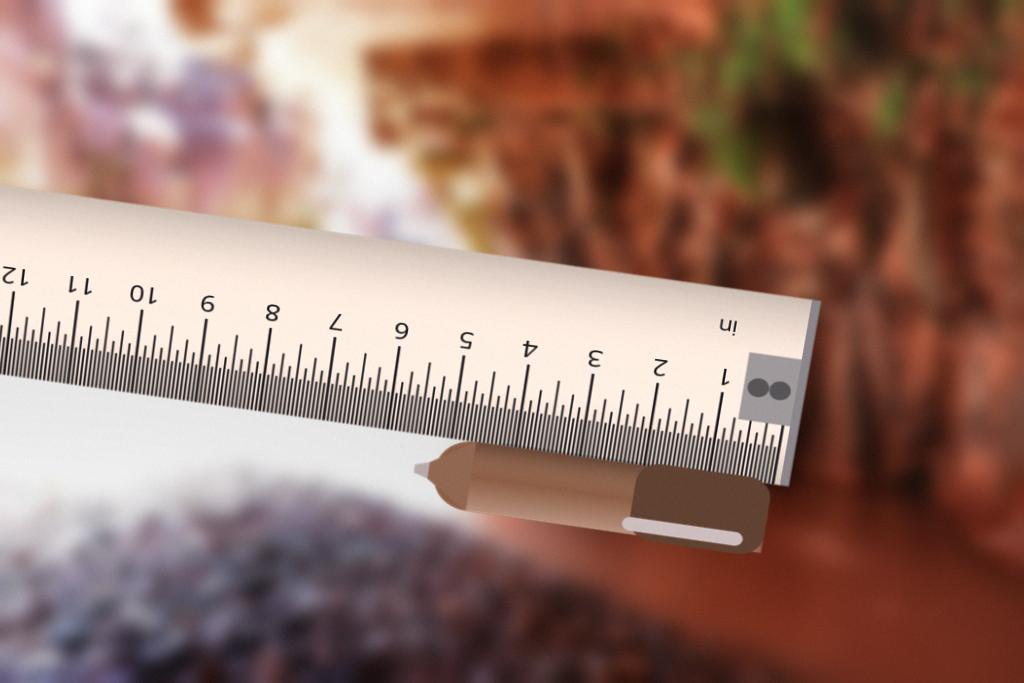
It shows 5.5 in
